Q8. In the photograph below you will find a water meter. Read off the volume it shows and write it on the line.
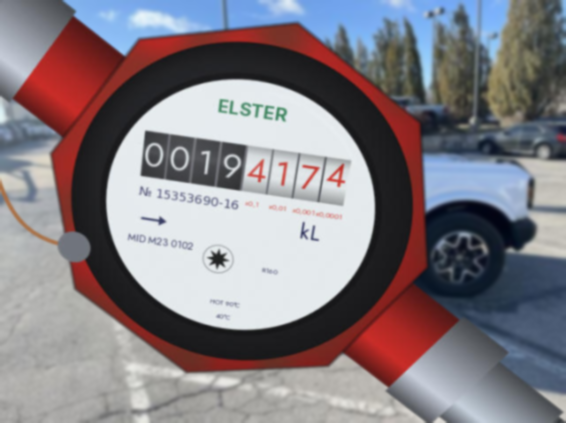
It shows 19.4174 kL
